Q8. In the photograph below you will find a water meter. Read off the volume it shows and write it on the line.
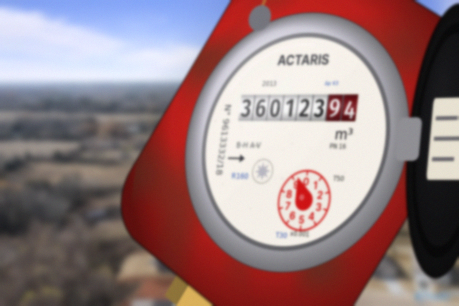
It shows 360123.939 m³
